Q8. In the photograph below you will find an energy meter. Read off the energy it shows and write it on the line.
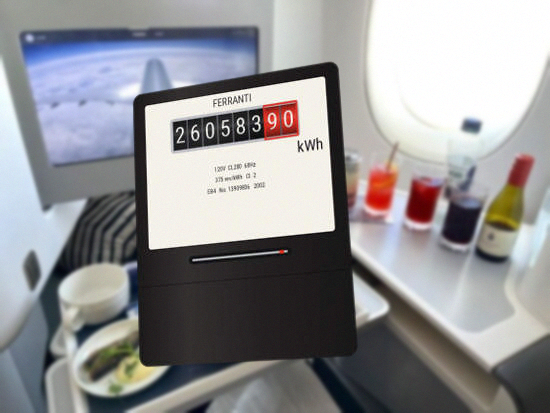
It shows 260583.90 kWh
